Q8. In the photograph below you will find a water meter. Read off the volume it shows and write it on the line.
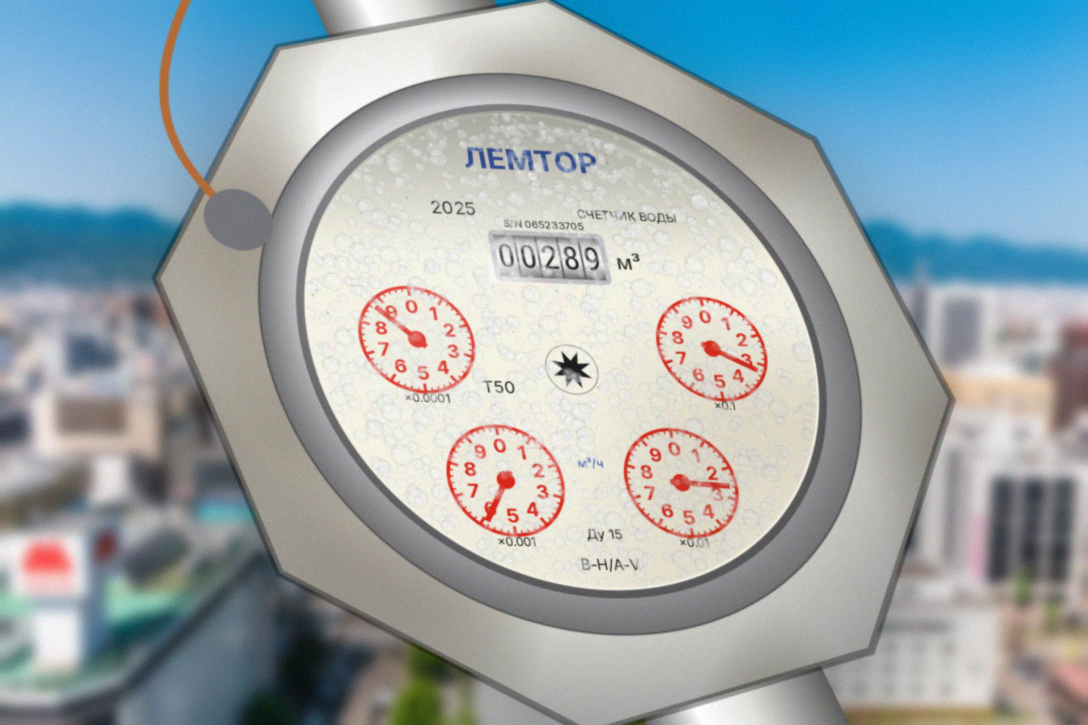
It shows 289.3258 m³
